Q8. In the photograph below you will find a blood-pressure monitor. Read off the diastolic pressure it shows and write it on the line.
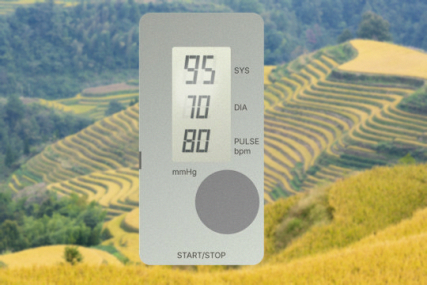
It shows 70 mmHg
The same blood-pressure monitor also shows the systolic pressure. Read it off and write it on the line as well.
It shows 95 mmHg
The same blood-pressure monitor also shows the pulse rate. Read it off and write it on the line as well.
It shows 80 bpm
